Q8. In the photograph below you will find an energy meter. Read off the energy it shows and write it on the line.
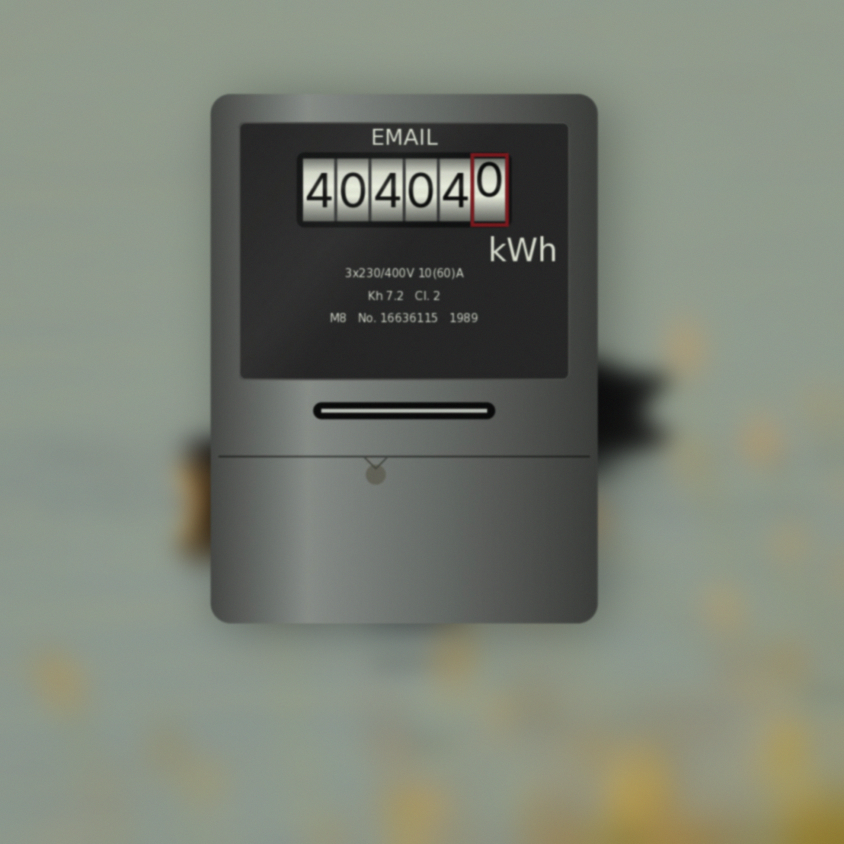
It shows 40404.0 kWh
